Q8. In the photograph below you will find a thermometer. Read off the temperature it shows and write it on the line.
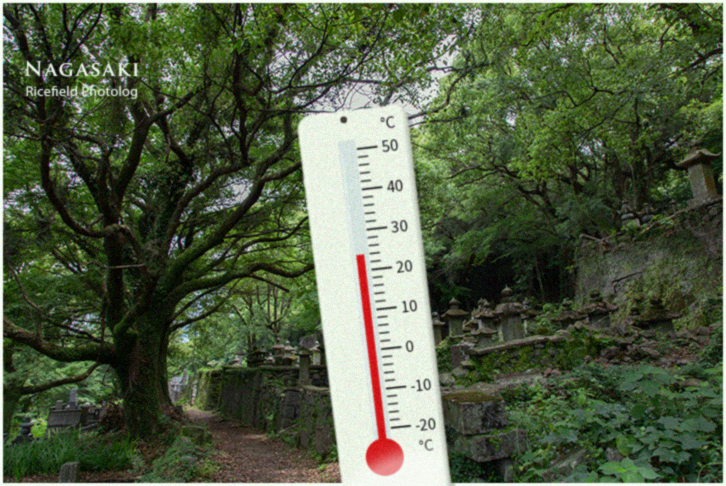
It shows 24 °C
